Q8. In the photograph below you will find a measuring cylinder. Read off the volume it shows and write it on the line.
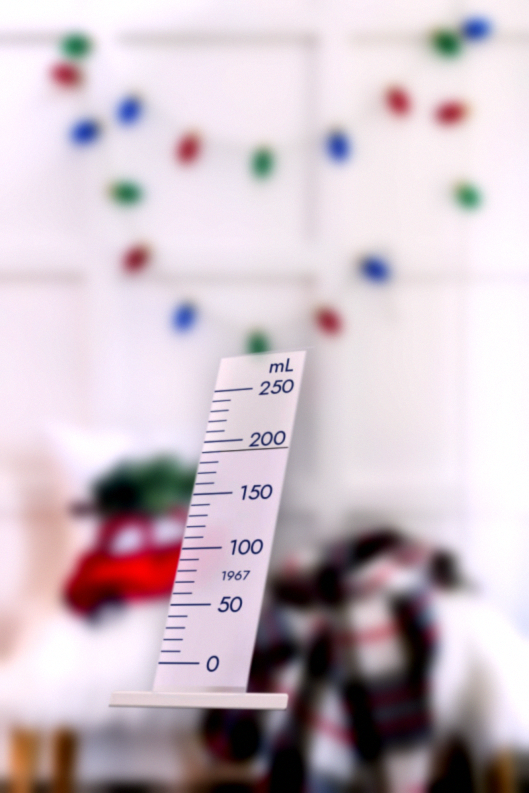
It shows 190 mL
